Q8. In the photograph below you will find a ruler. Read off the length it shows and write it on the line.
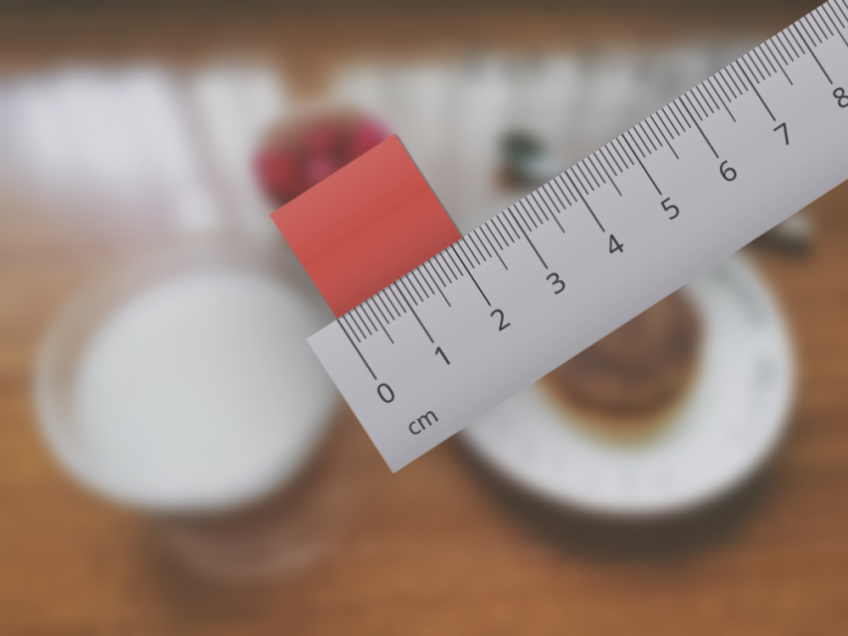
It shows 2.2 cm
